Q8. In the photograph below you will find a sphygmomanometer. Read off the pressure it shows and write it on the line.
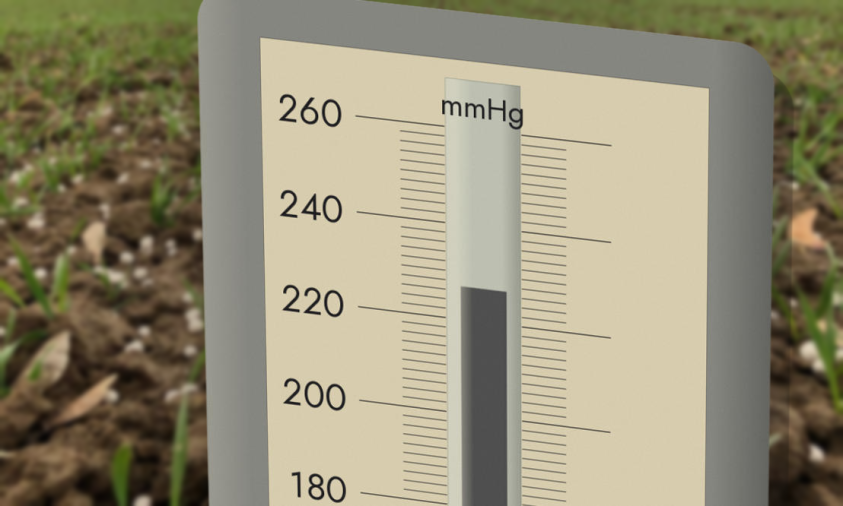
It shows 227 mmHg
